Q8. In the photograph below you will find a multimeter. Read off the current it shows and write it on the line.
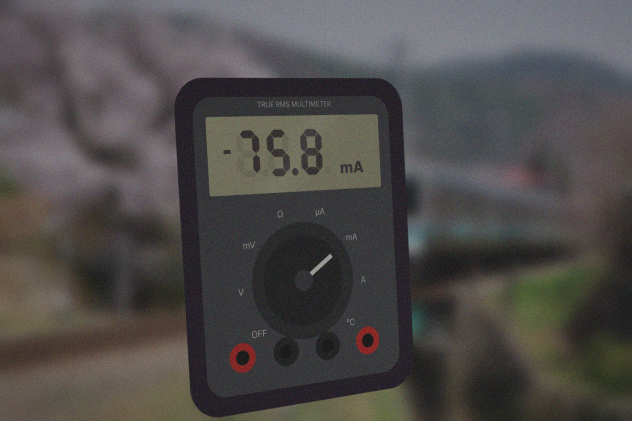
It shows -75.8 mA
